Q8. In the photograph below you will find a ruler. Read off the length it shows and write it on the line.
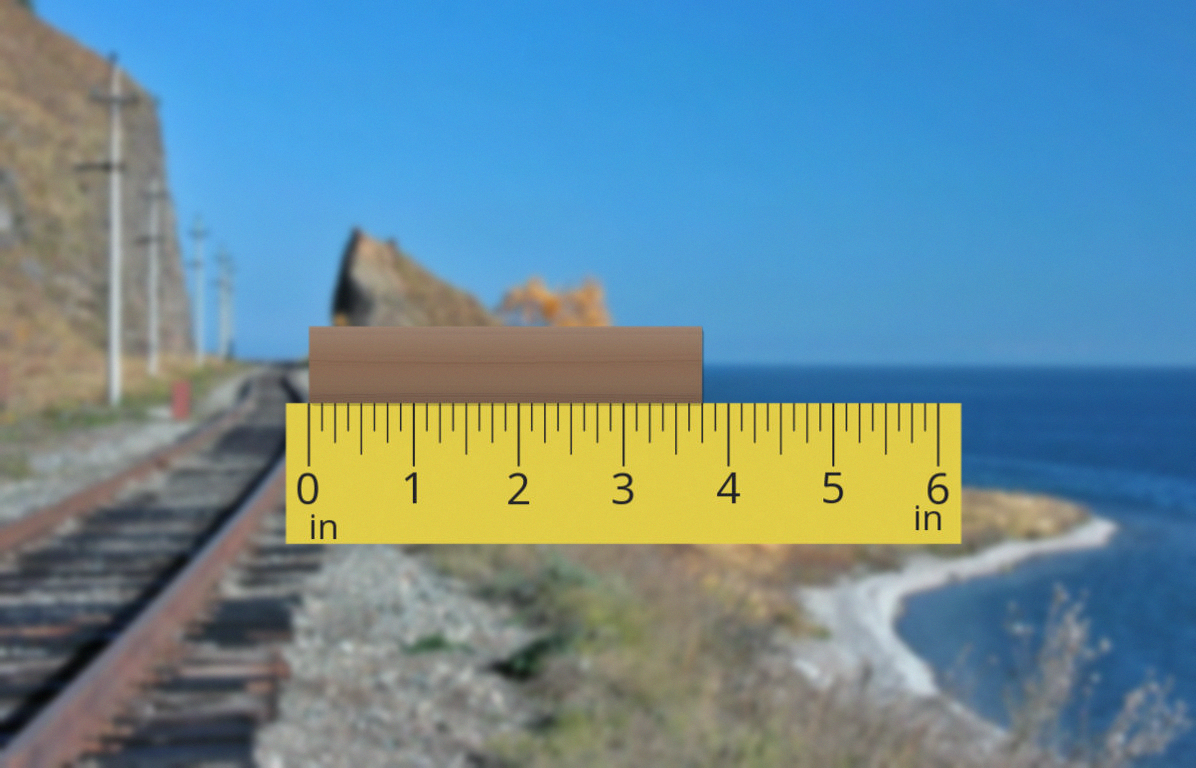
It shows 3.75 in
